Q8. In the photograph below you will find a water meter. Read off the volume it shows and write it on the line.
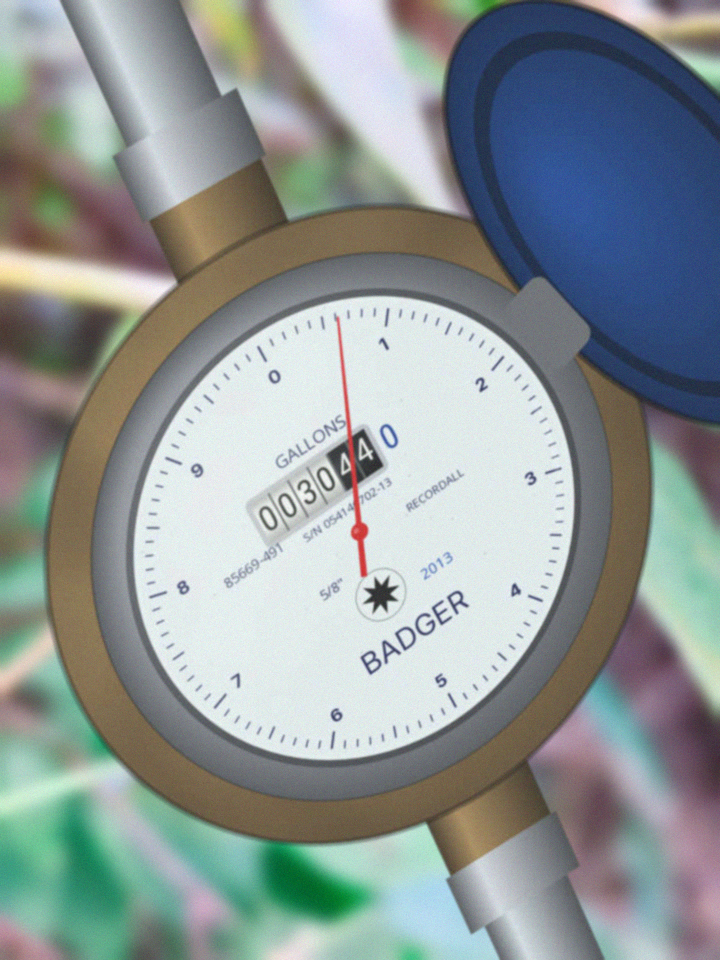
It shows 30440.6 gal
